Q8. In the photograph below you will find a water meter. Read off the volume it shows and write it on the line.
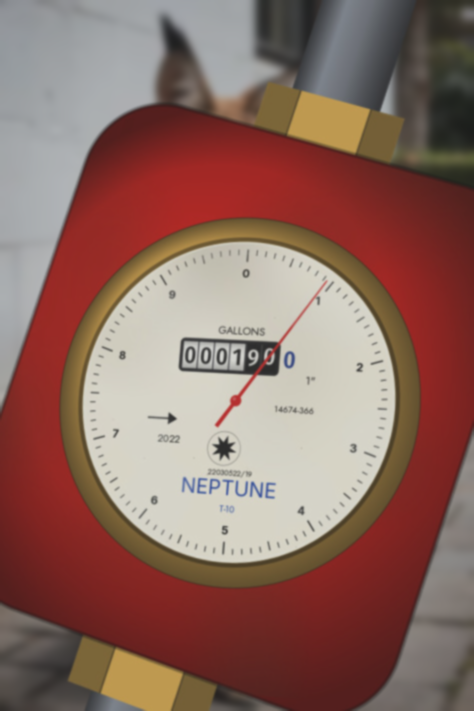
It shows 1900.9 gal
